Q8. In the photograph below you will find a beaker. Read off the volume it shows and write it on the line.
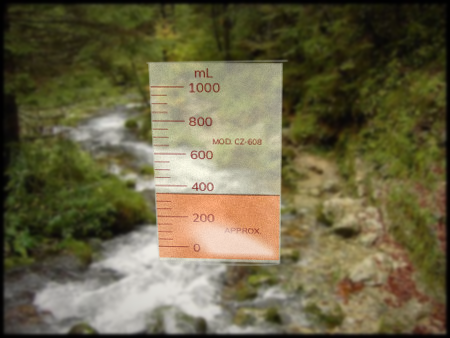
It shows 350 mL
